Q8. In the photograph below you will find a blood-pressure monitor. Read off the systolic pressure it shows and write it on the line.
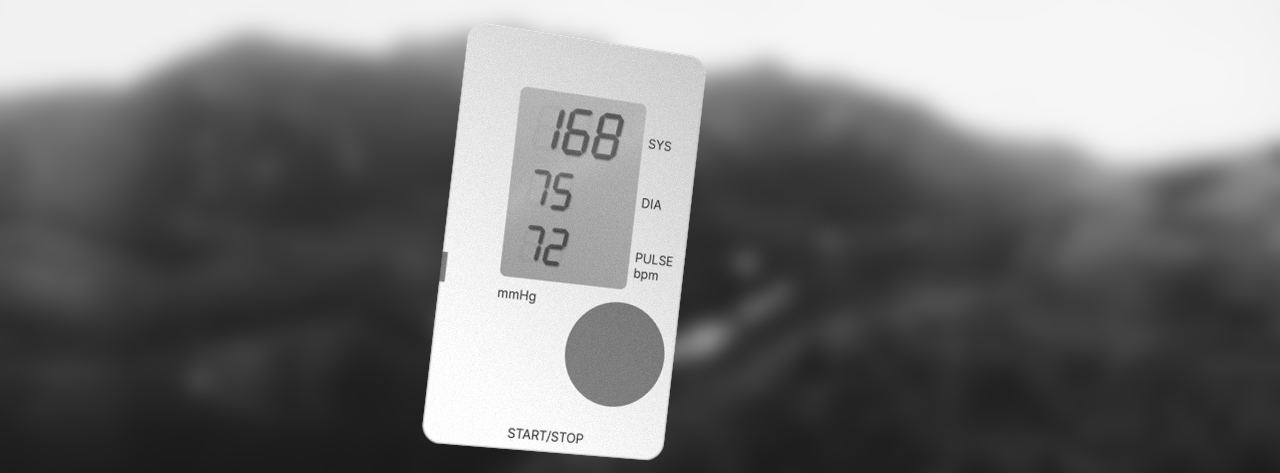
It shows 168 mmHg
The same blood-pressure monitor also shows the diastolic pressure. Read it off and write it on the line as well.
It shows 75 mmHg
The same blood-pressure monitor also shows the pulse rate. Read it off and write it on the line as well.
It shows 72 bpm
